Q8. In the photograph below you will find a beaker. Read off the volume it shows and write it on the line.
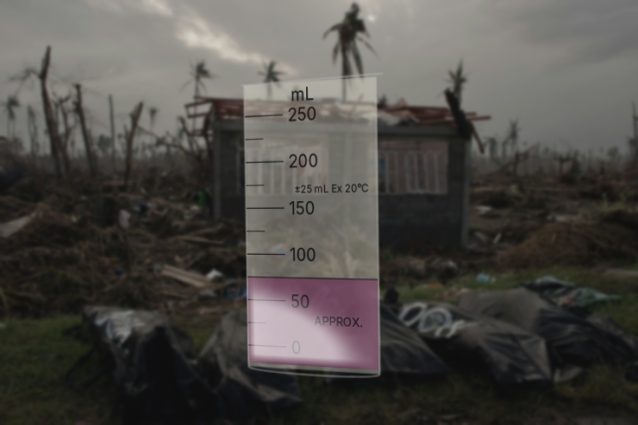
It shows 75 mL
